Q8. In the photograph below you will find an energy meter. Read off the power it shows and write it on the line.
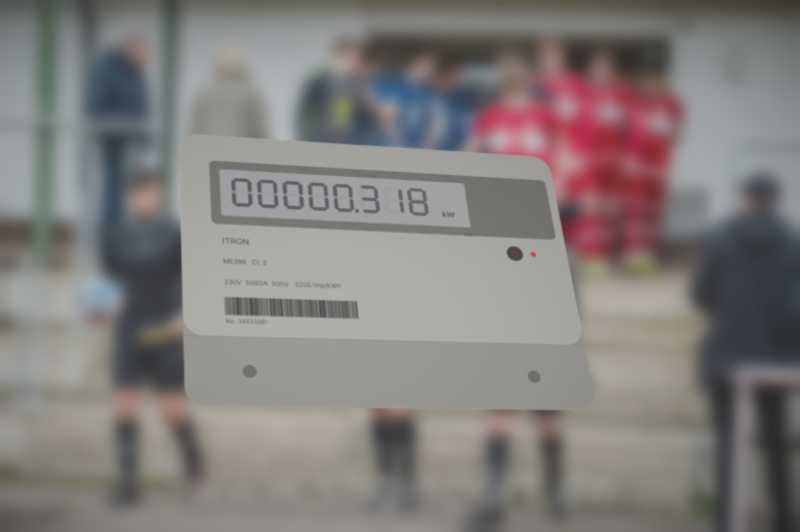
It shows 0.318 kW
